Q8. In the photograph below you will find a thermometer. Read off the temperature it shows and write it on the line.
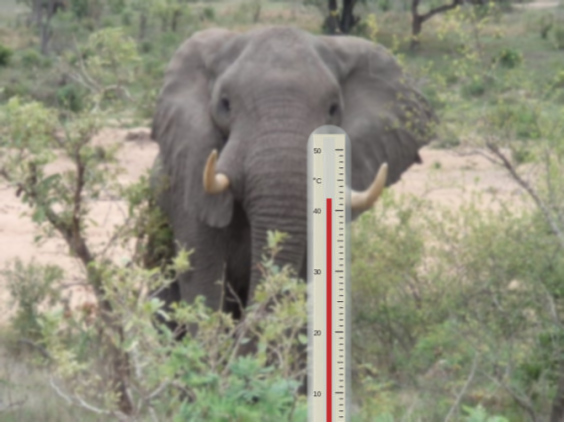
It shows 42 °C
